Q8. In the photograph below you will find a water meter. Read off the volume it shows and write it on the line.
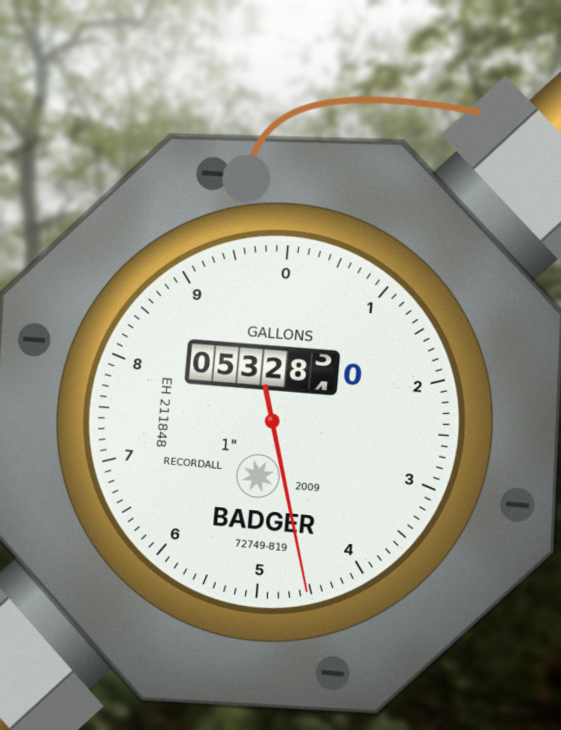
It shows 532834.5 gal
